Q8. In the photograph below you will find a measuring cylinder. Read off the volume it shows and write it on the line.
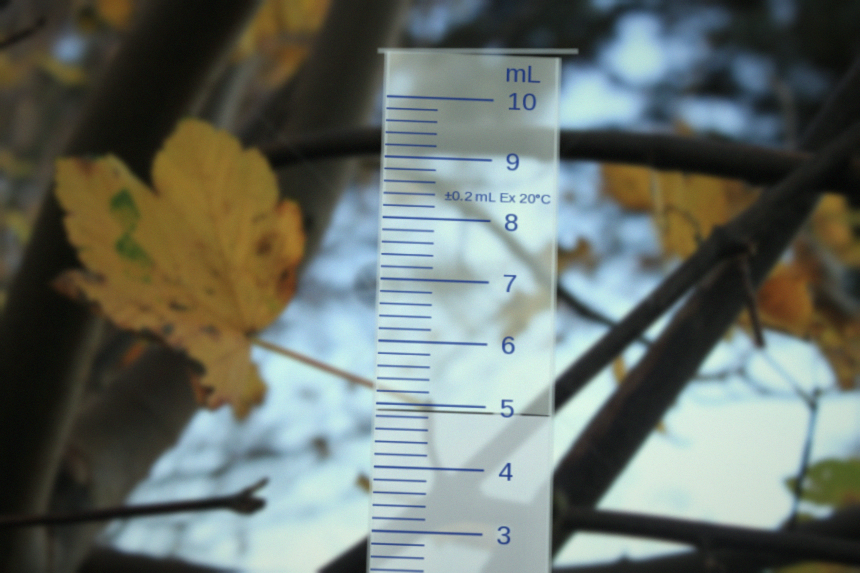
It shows 4.9 mL
